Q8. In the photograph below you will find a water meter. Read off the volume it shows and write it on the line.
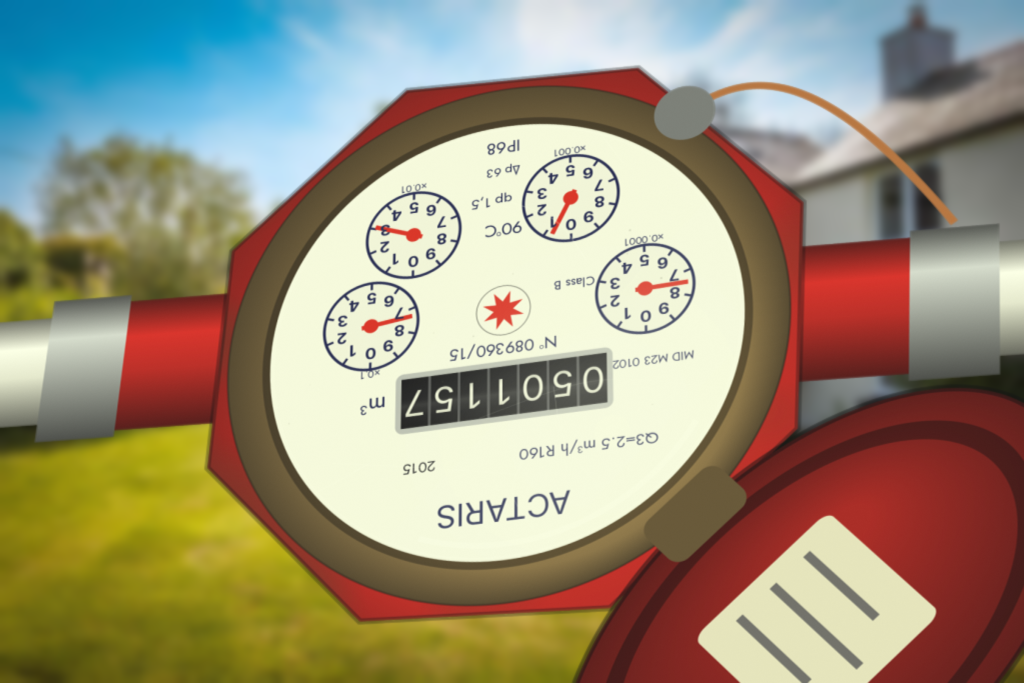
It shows 501157.7307 m³
